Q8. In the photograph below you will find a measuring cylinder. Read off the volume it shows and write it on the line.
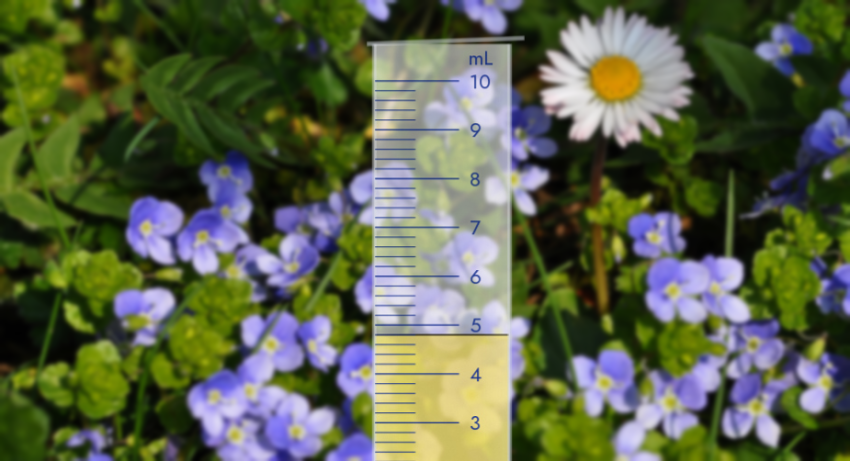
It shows 4.8 mL
